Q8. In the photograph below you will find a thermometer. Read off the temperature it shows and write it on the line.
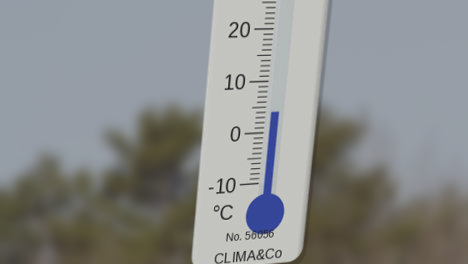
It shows 4 °C
